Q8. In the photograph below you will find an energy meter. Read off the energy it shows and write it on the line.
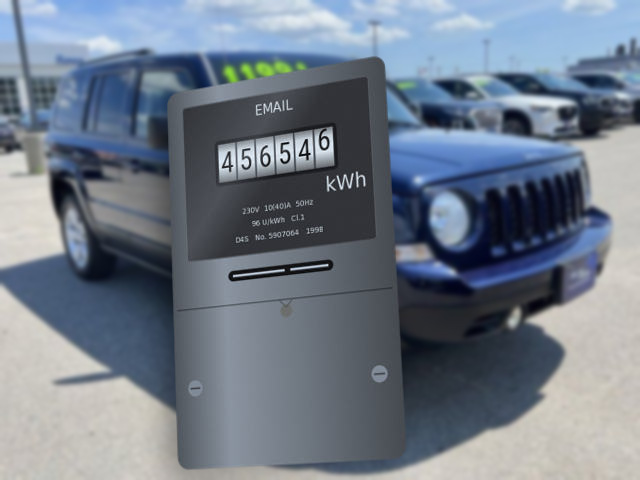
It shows 456546 kWh
